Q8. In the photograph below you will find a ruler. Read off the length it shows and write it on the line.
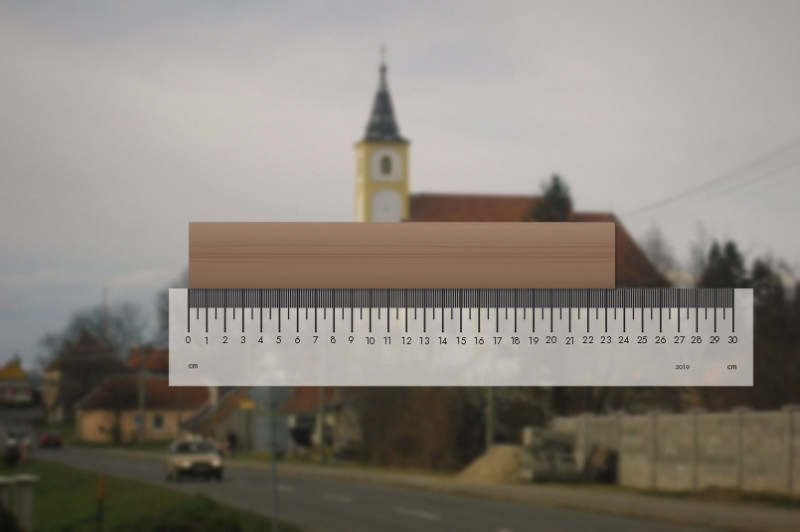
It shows 23.5 cm
